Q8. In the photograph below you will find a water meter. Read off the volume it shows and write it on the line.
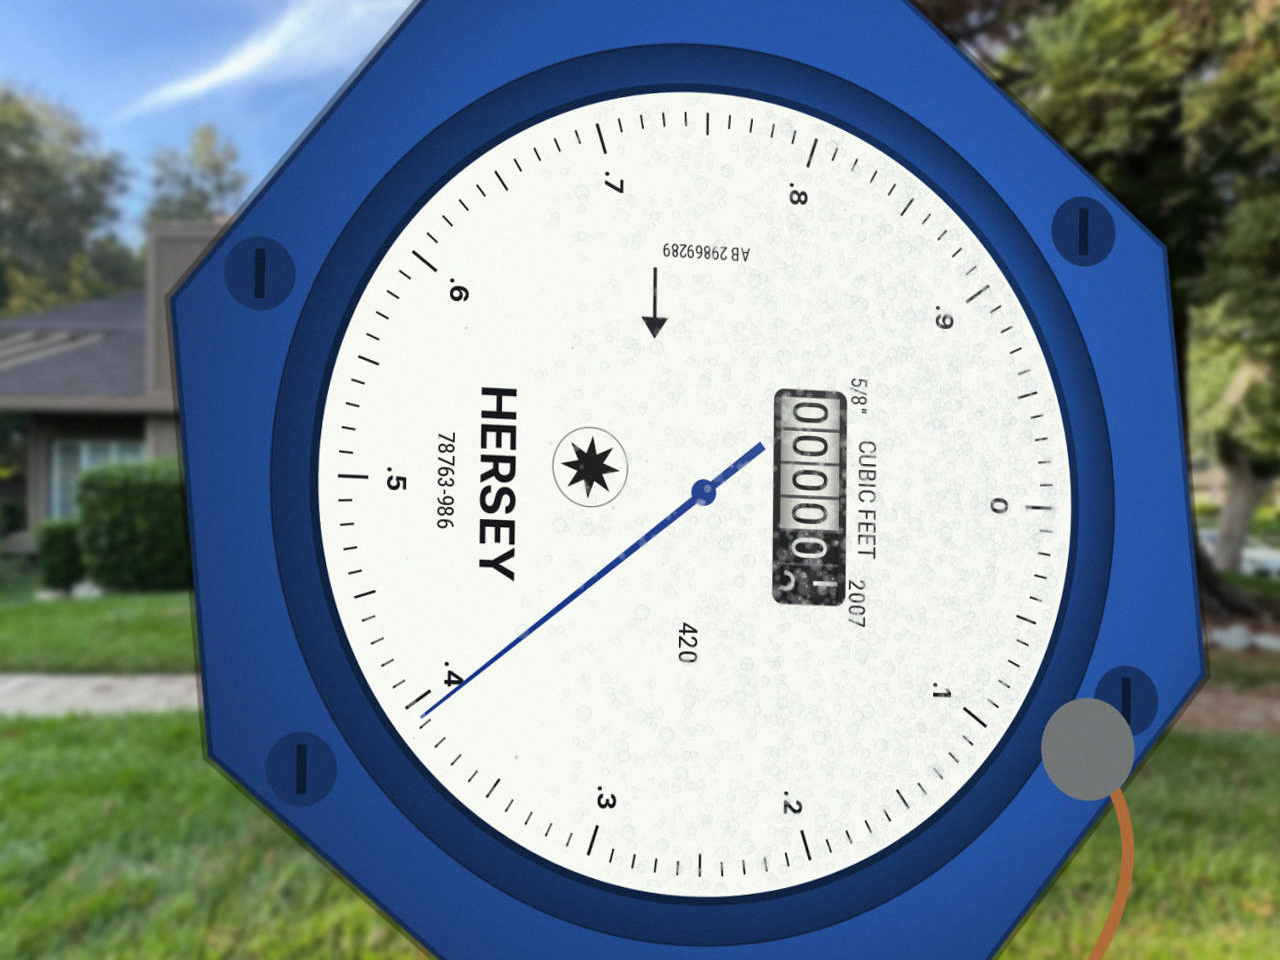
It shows 1.39 ft³
